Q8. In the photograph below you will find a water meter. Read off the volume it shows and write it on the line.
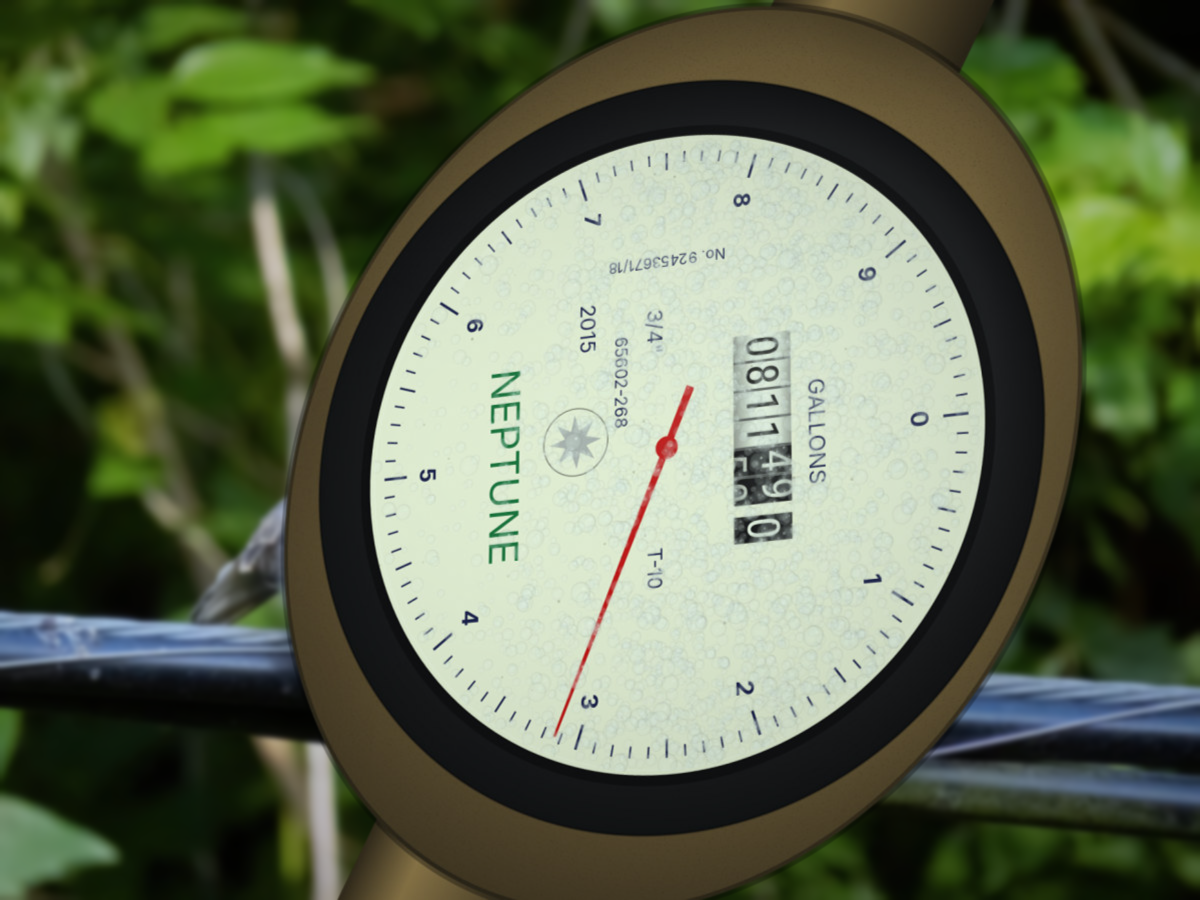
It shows 811493.1 gal
